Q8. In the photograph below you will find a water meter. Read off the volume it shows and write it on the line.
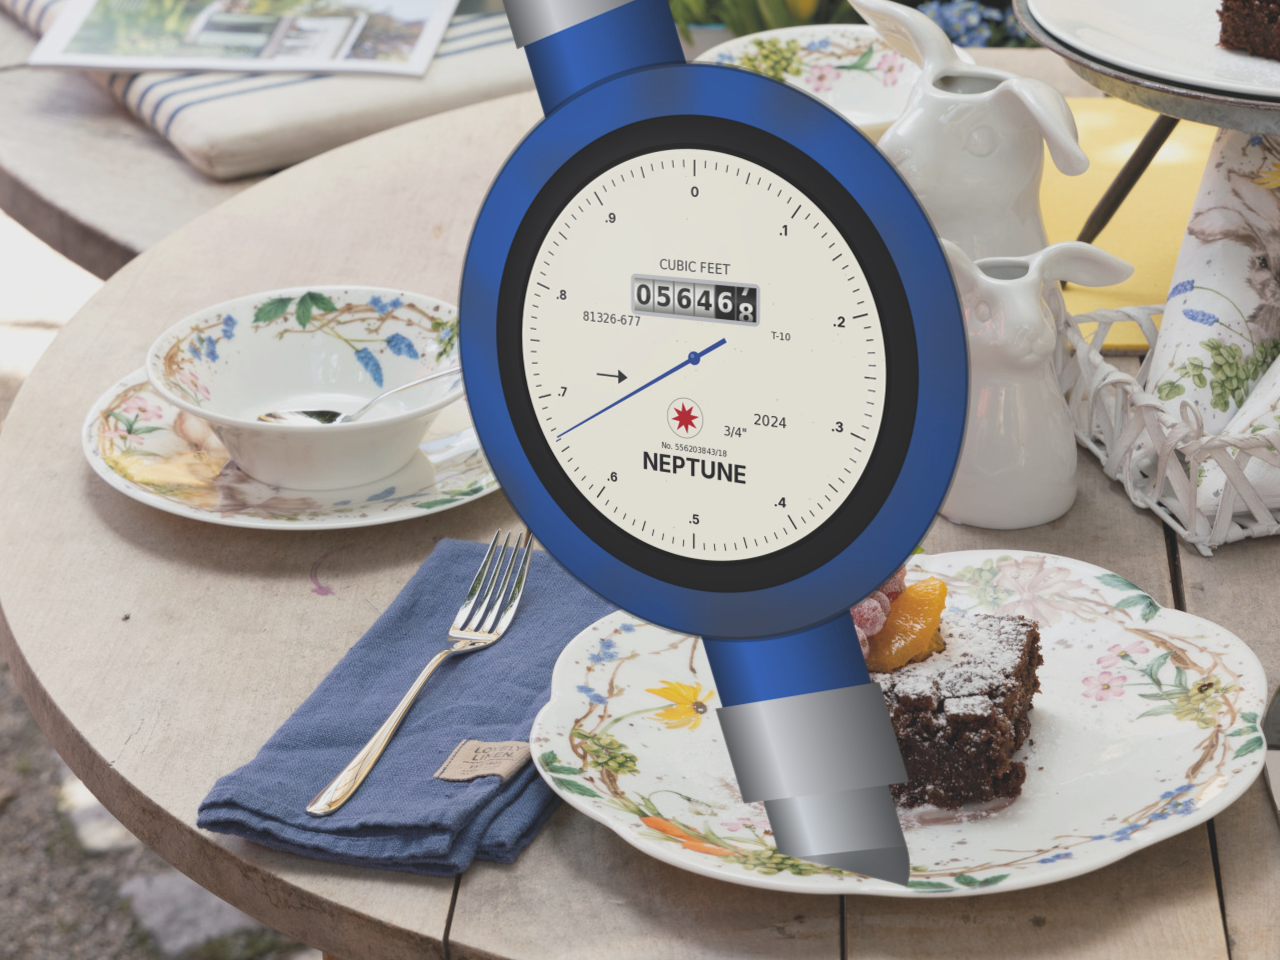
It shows 56467.66 ft³
